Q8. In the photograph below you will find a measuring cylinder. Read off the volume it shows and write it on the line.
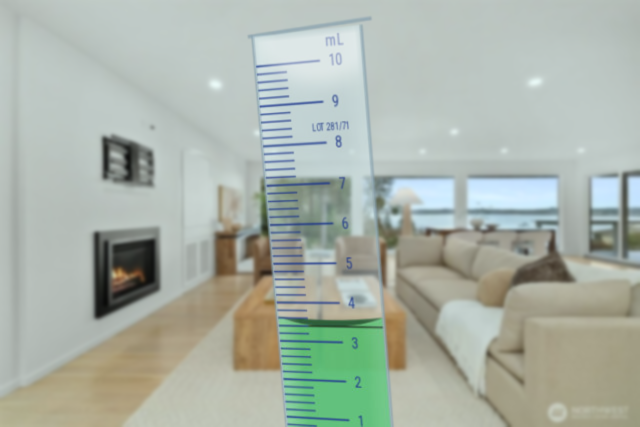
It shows 3.4 mL
